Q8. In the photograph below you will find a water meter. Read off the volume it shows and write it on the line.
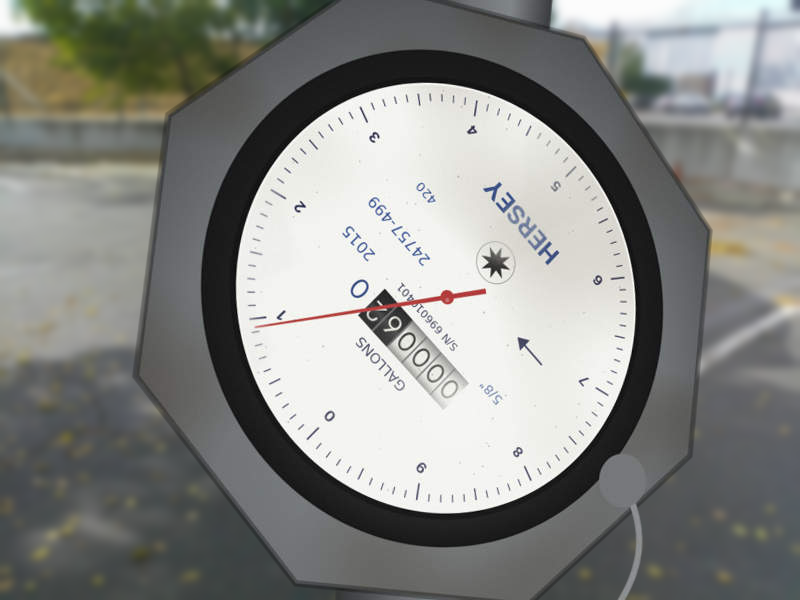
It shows 620.9 gal
